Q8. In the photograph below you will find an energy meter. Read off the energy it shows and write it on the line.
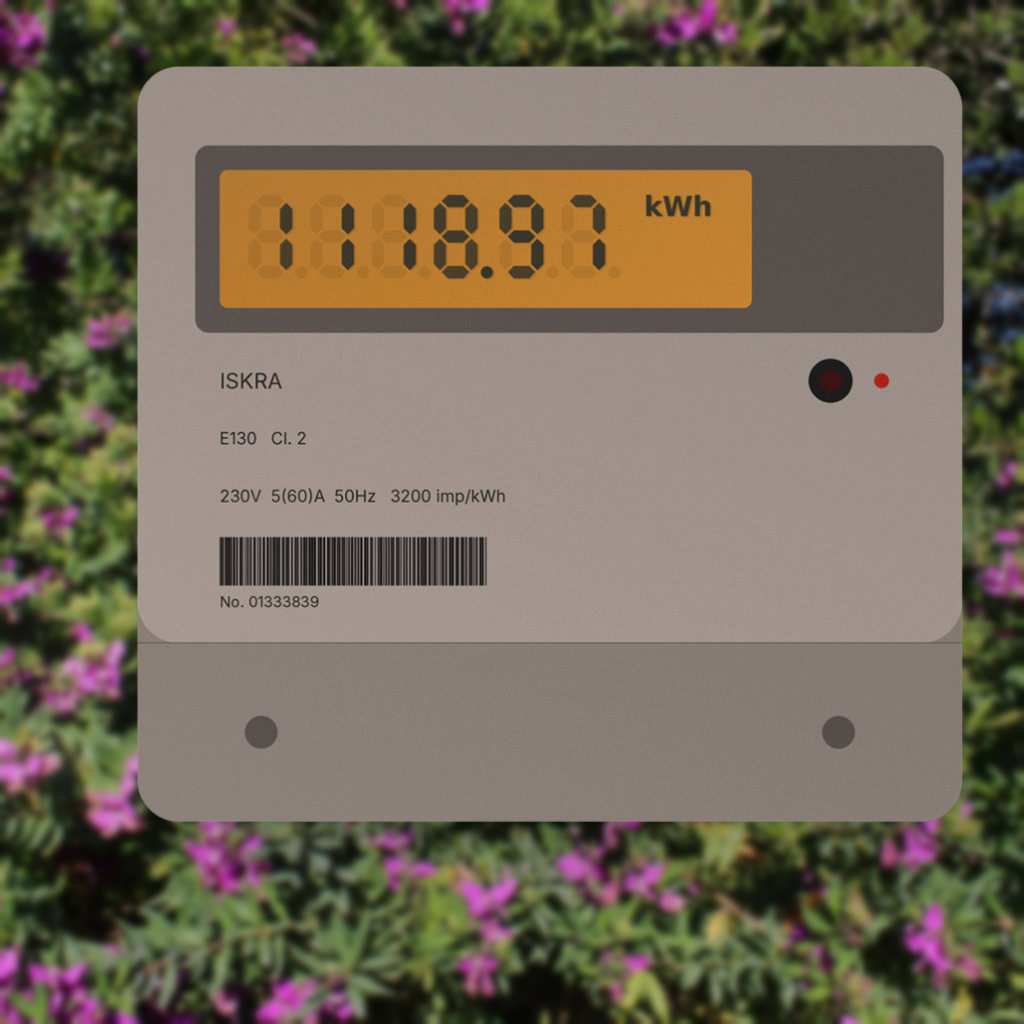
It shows 1118.97 kWh
